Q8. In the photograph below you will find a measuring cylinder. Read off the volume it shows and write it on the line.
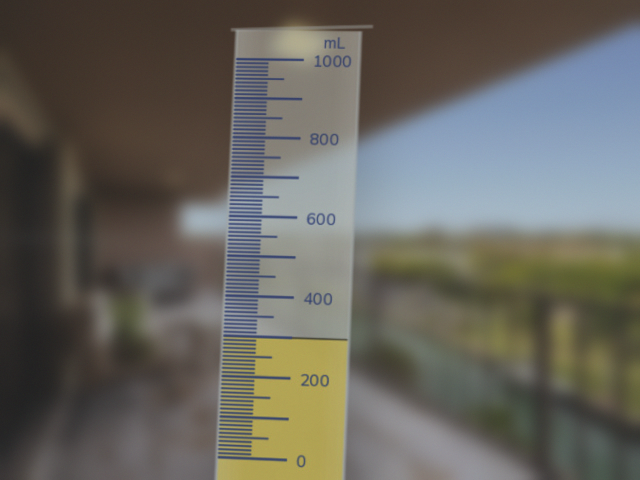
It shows 300 mL
